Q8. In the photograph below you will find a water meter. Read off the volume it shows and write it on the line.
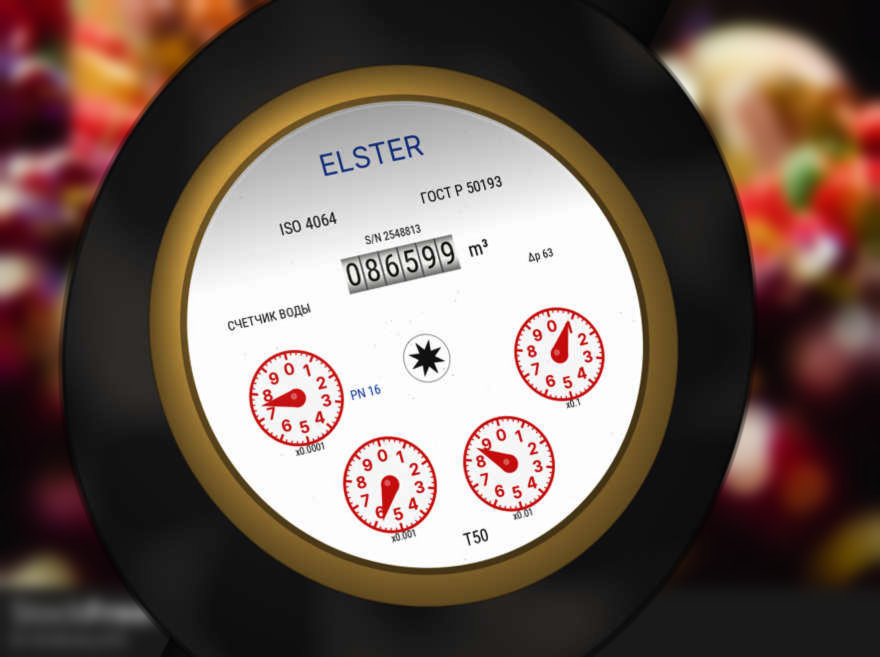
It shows 86599.0857 m³
